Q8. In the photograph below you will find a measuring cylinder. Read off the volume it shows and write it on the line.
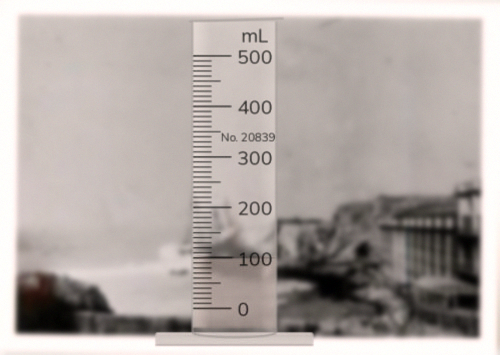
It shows 100 mL
